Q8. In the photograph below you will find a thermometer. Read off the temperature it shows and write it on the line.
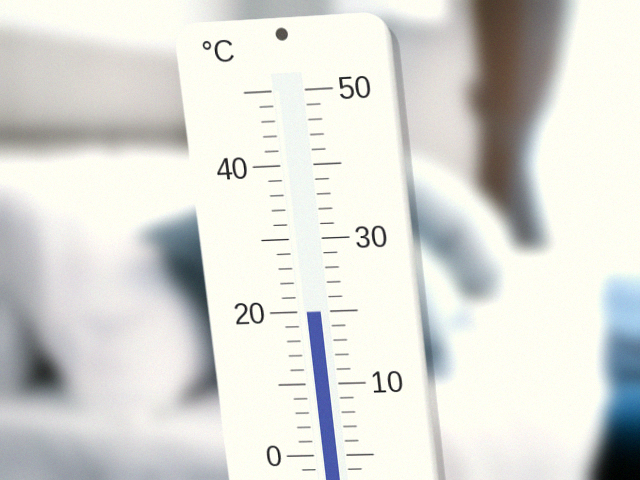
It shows 20 °C
